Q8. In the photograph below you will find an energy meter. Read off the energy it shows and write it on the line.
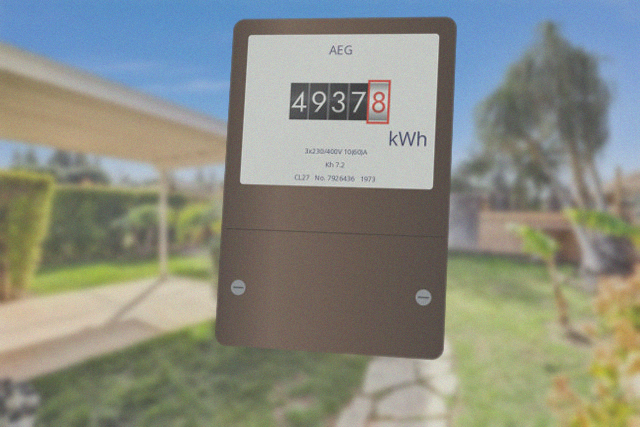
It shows 4937.8 kWh
